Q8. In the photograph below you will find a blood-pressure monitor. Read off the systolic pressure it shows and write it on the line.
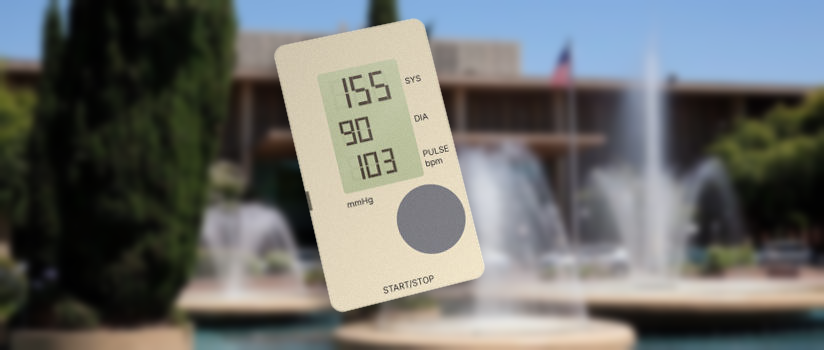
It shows 155 mmHg
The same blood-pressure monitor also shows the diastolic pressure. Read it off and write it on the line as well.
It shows 90 mmHg
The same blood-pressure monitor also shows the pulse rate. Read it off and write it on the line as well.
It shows 103 bpm
